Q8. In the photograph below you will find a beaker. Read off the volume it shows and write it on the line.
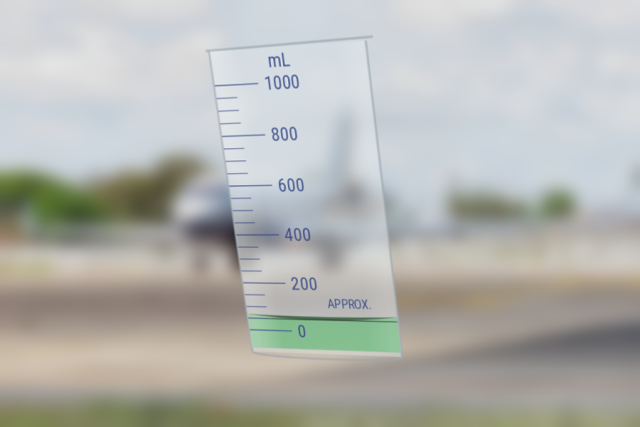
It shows 50 mL
